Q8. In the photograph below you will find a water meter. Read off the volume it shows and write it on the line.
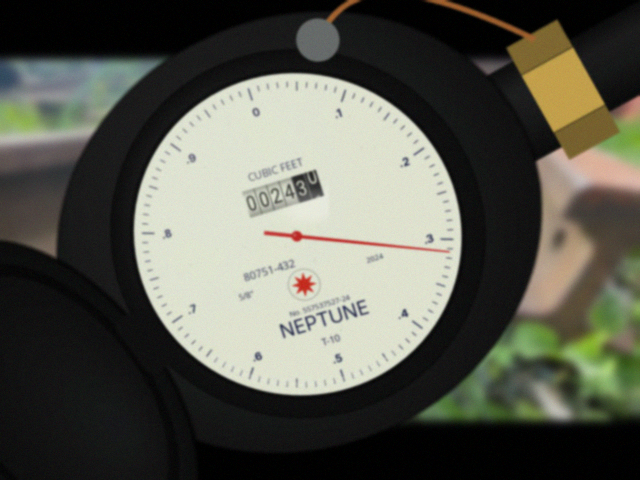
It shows 2430.31 ft³
